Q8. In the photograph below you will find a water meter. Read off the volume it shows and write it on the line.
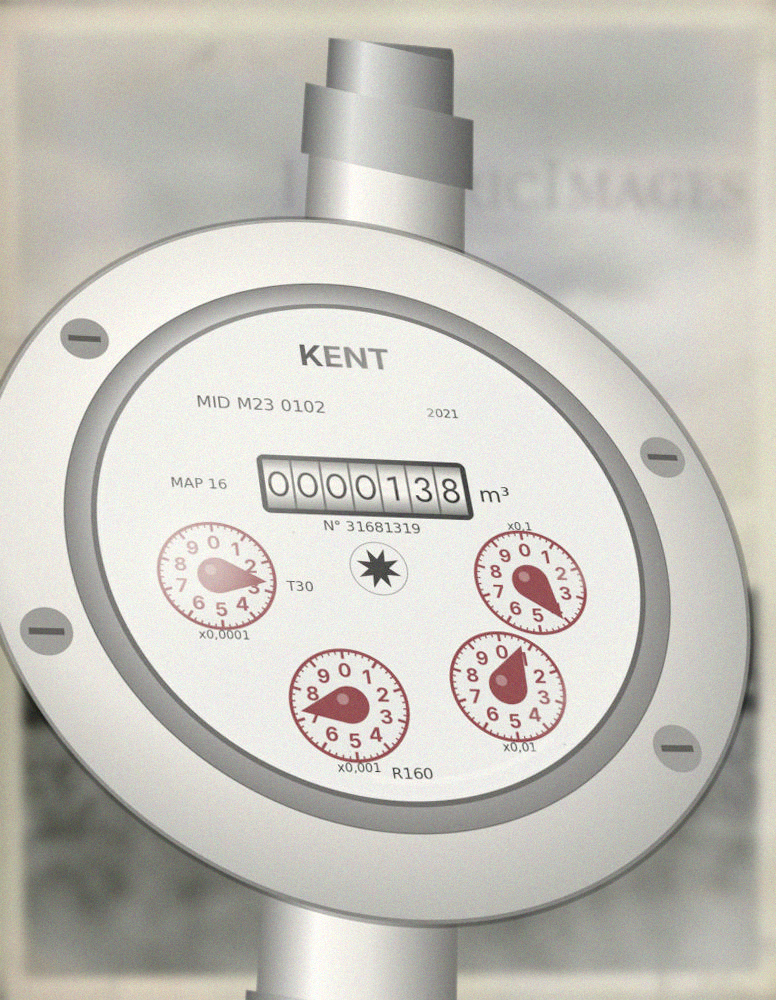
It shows 138.4072 m³
